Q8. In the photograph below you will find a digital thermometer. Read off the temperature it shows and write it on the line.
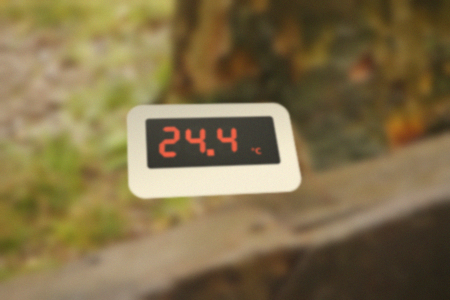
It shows 24.4 °C
